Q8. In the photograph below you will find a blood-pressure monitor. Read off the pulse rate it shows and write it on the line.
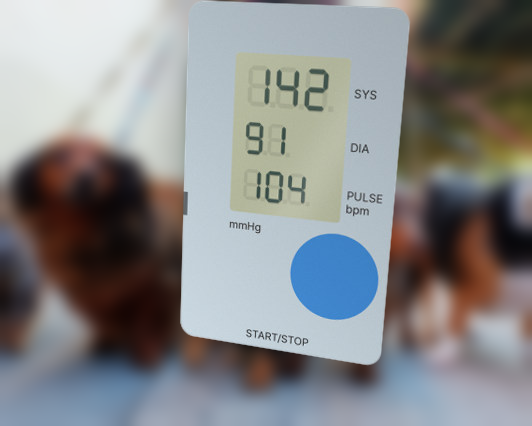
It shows 104 bpm
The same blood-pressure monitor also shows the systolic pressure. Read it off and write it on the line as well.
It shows 142 mmHg
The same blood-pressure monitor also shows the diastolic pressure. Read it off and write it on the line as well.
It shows 91 mmHg
